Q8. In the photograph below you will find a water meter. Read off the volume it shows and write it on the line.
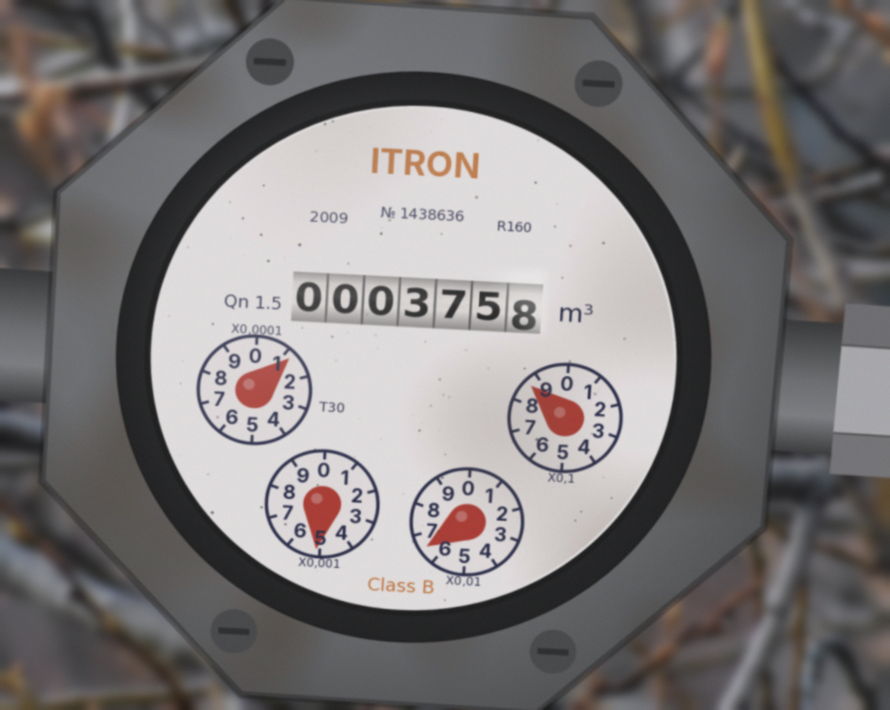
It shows 3757.8651 m³
